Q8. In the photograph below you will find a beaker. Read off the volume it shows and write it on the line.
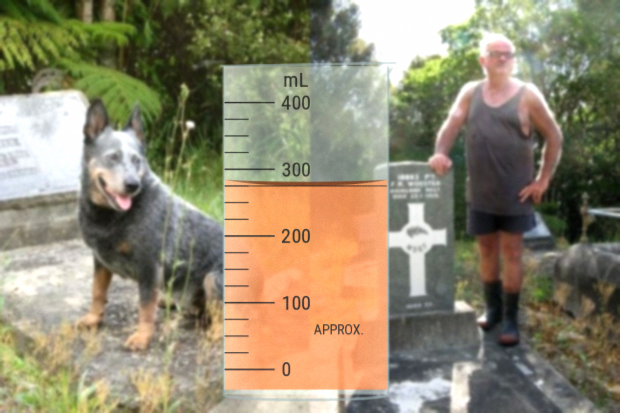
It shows 275 mL
